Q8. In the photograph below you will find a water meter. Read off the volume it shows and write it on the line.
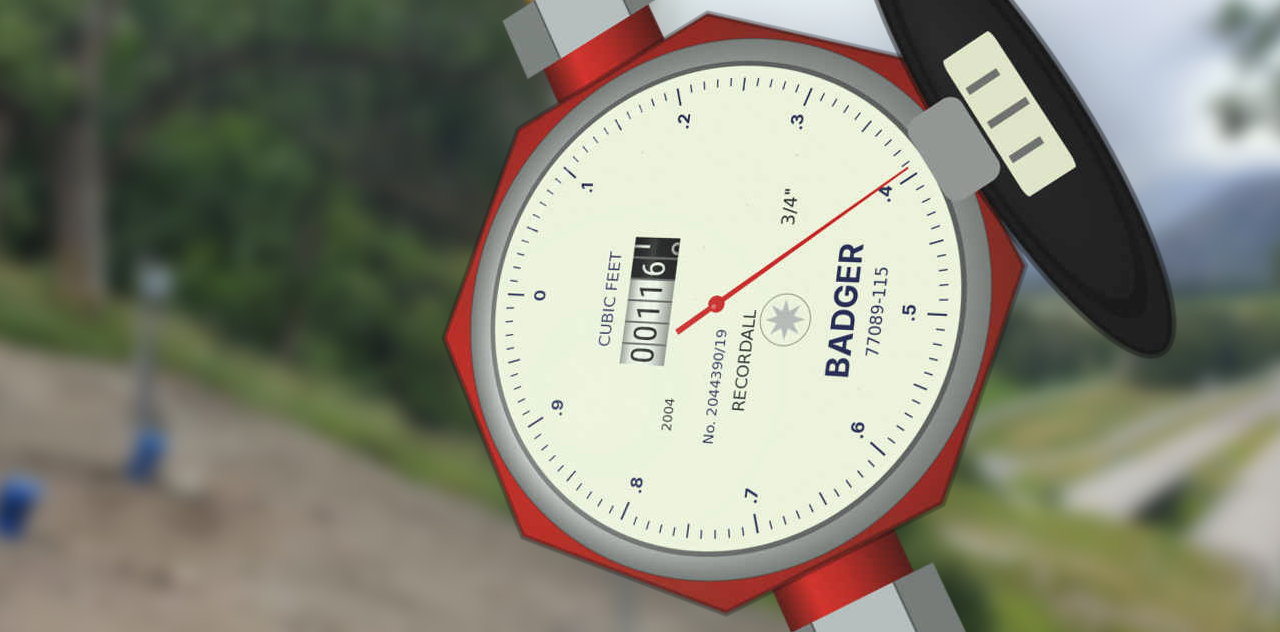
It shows 1161.39 ft³
